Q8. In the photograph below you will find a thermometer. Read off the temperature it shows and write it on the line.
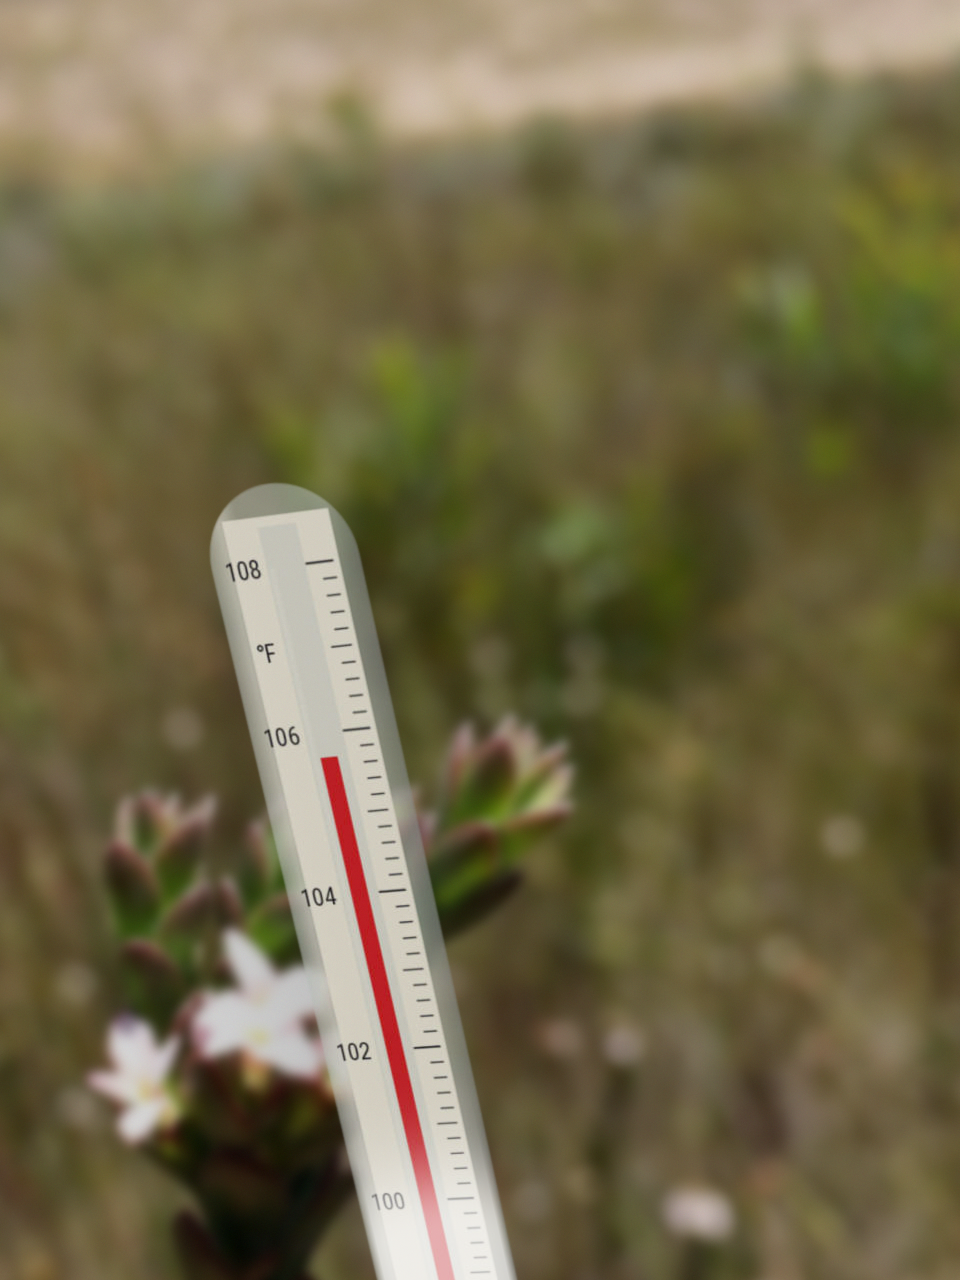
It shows 105.7 °F
